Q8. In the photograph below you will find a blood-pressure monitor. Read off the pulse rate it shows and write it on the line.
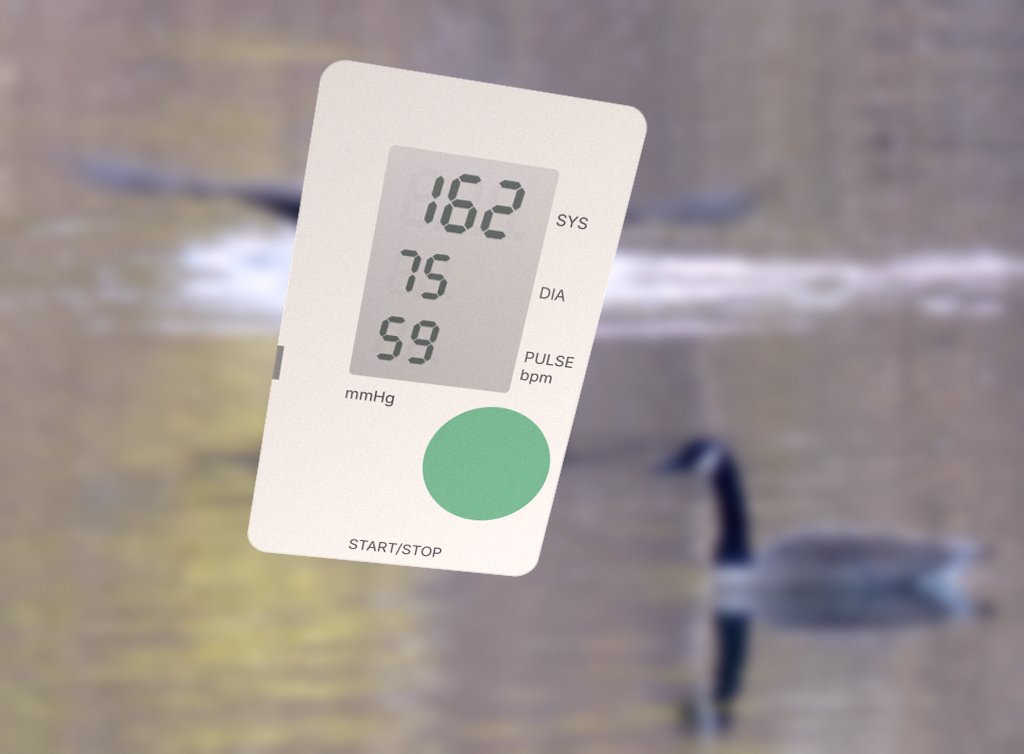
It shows 59 bpm
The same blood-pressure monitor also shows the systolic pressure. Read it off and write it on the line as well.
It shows 162 mmHg
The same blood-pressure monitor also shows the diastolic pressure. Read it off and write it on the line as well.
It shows 75 mmHg
